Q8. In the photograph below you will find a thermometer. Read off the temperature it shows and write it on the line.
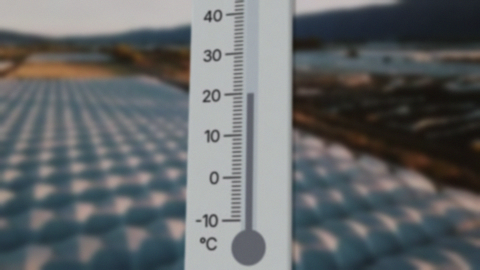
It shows 20 °C
